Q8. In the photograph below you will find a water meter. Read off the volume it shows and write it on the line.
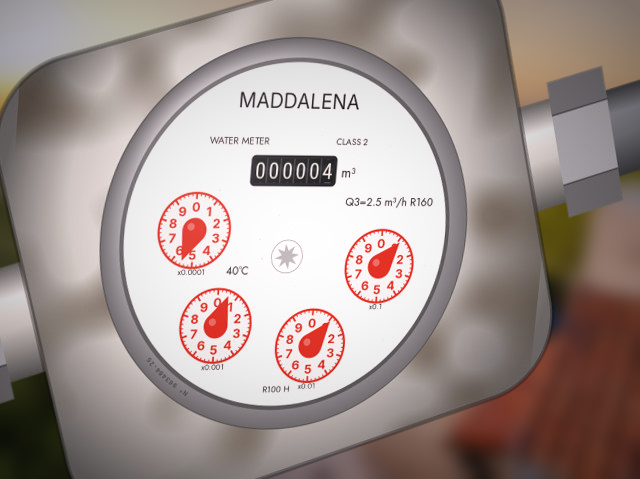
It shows 4.1105 m³
